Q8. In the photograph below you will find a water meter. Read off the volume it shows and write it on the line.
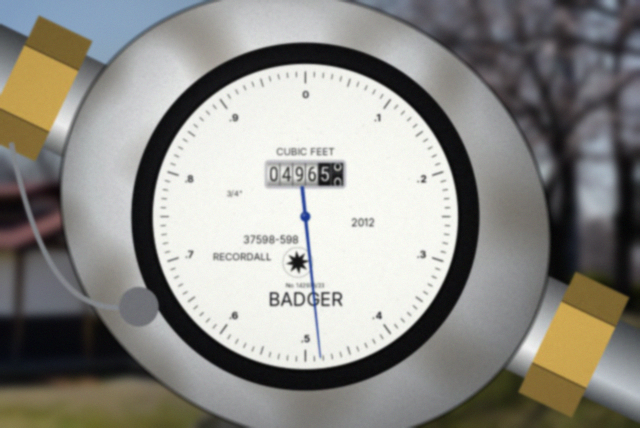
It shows 49658.48 ft³
